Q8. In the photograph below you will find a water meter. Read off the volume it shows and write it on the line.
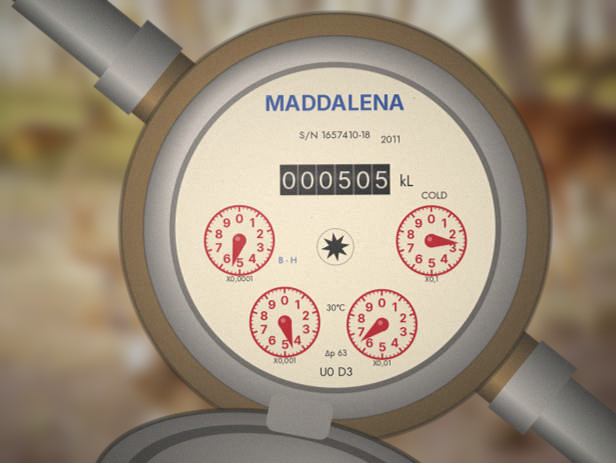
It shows 505.2645 kL
